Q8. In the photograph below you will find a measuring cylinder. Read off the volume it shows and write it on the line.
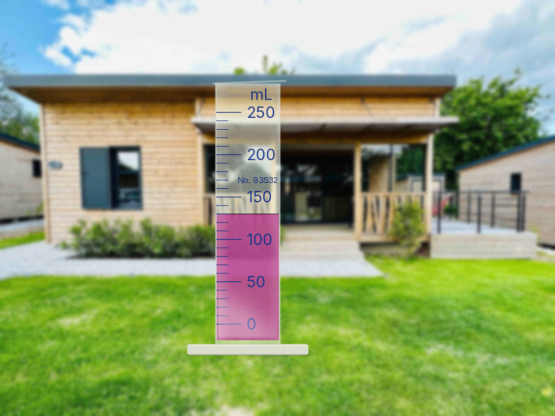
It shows 130 mL
